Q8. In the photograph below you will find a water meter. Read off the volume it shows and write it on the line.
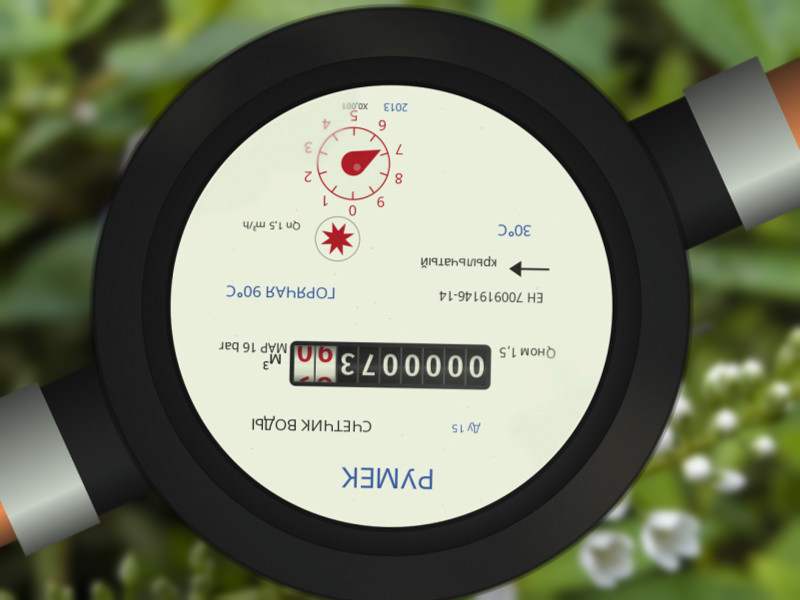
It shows 73.896 m³
